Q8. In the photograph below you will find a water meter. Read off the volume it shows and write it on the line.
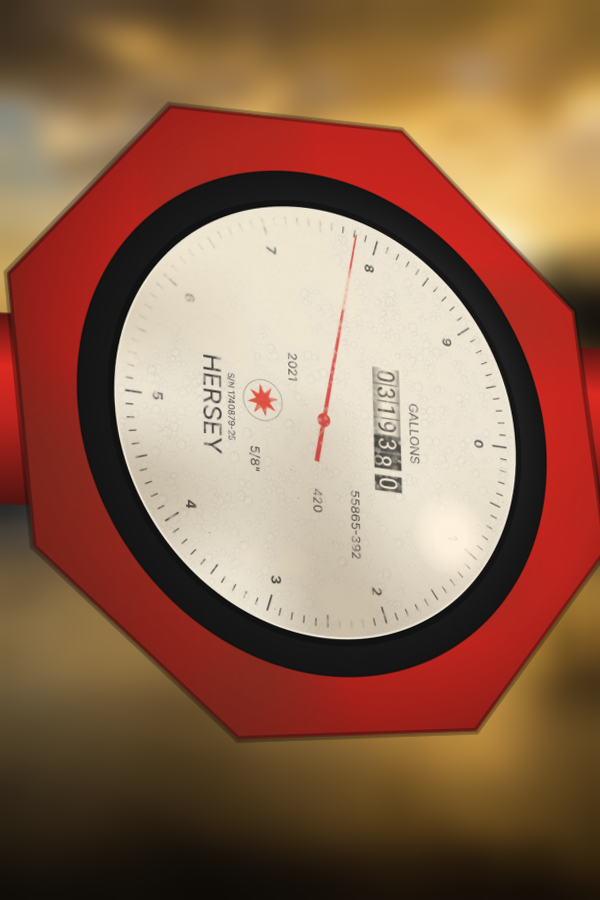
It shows 319377.8 gal
